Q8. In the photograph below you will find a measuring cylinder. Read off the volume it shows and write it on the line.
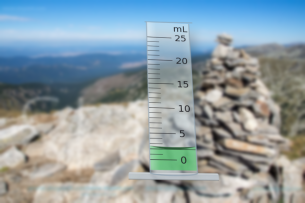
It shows 2 mL
